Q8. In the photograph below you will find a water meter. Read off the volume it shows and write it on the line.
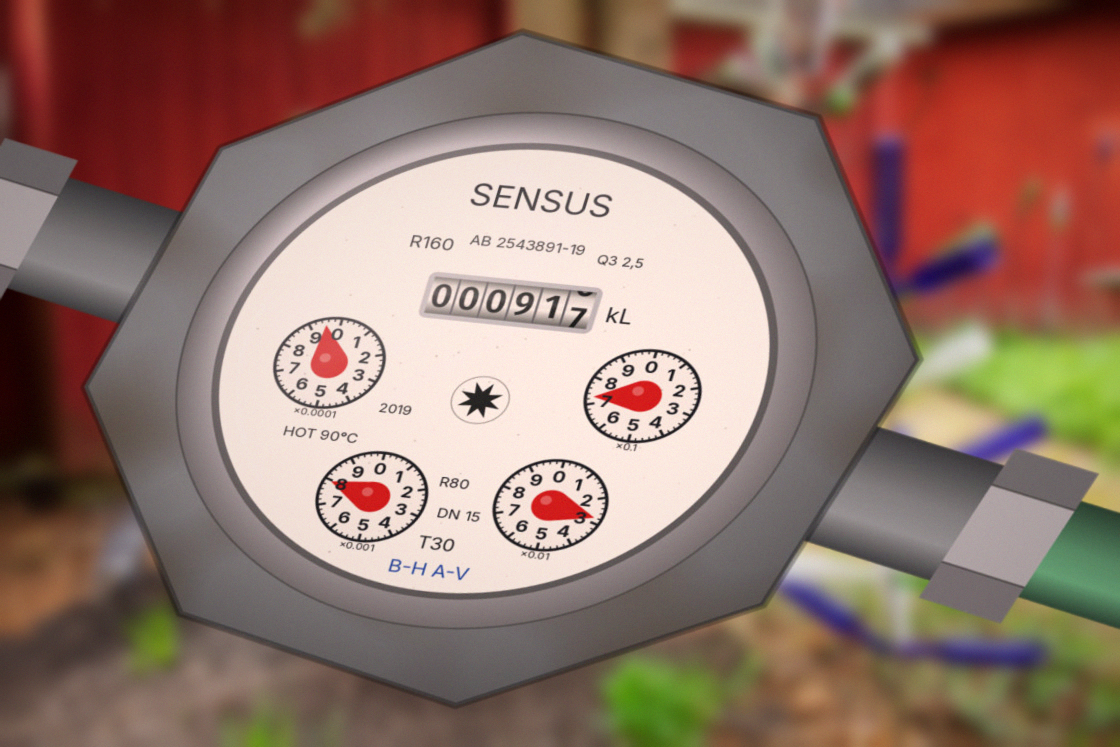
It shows 916.7279 kL
